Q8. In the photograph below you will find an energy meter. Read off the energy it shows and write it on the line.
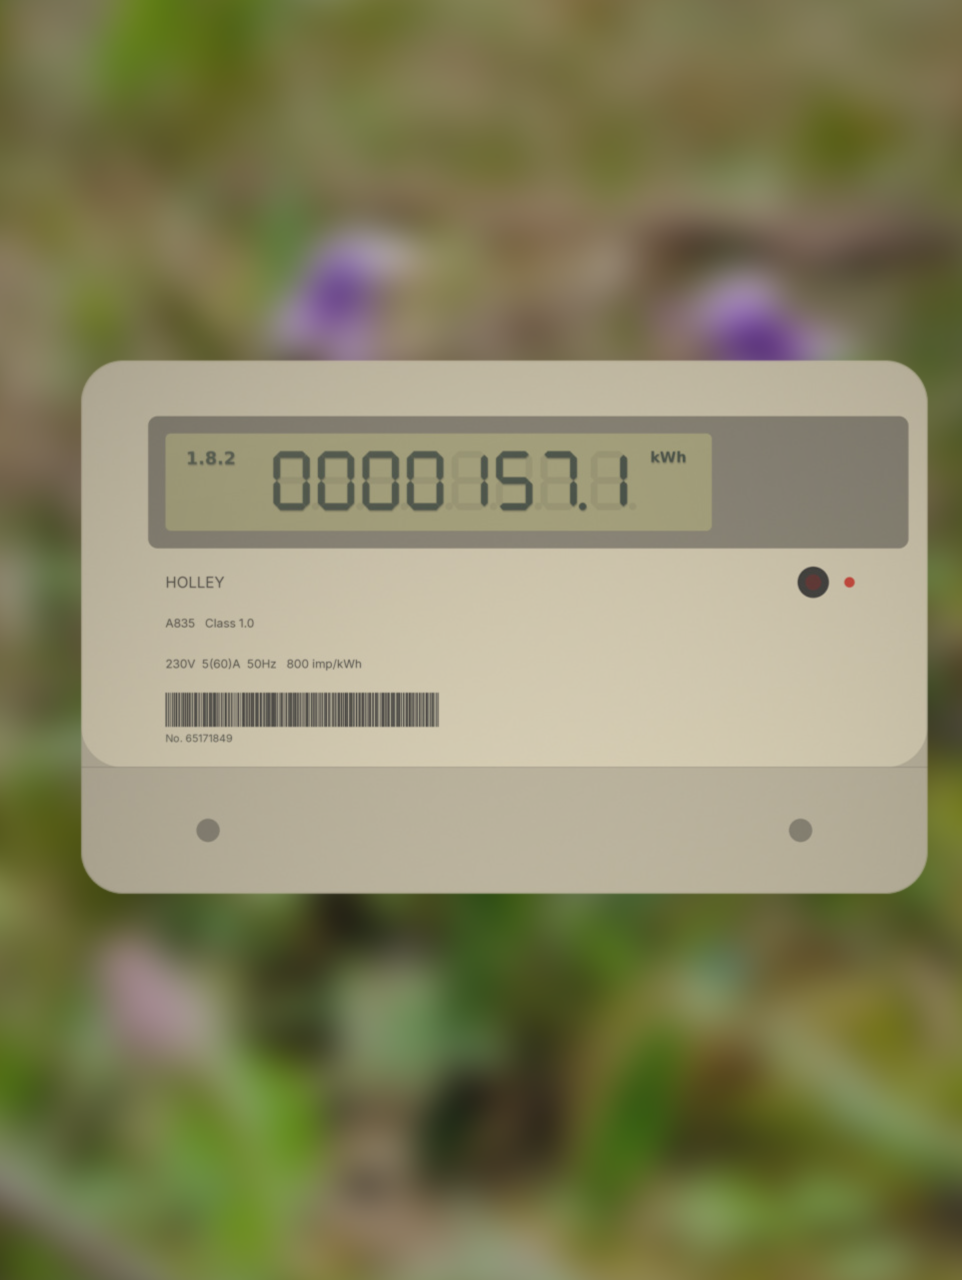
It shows 157.1 kWh
